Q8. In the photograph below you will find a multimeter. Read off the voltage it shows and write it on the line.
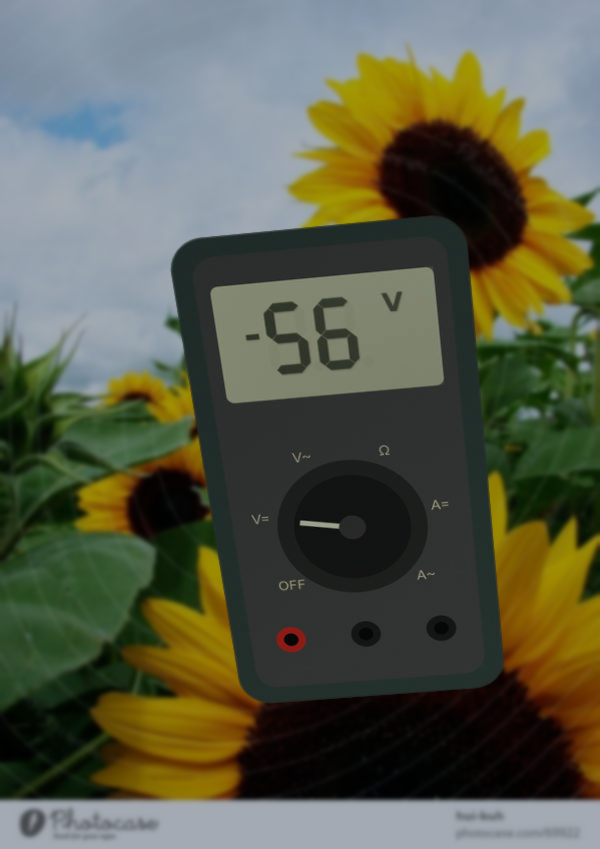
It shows -56 V
